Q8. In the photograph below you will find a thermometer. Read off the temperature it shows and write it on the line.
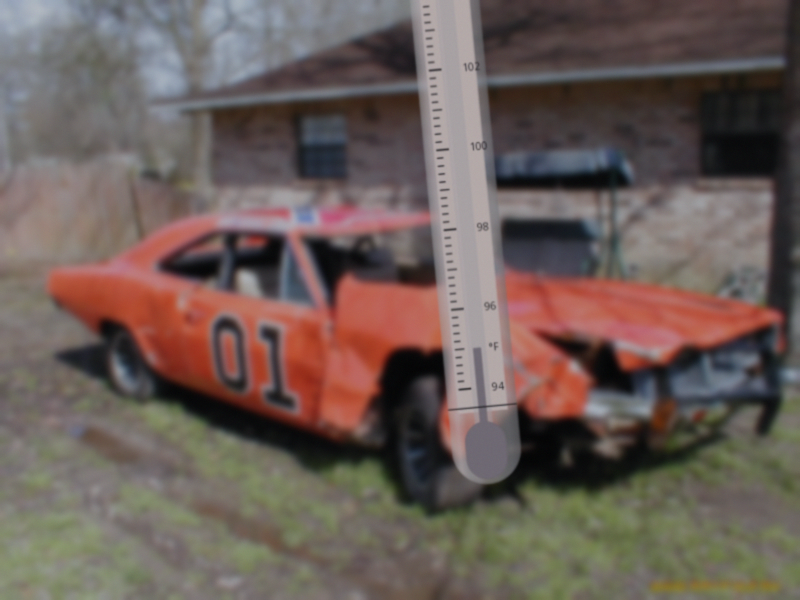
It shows 95 °F
